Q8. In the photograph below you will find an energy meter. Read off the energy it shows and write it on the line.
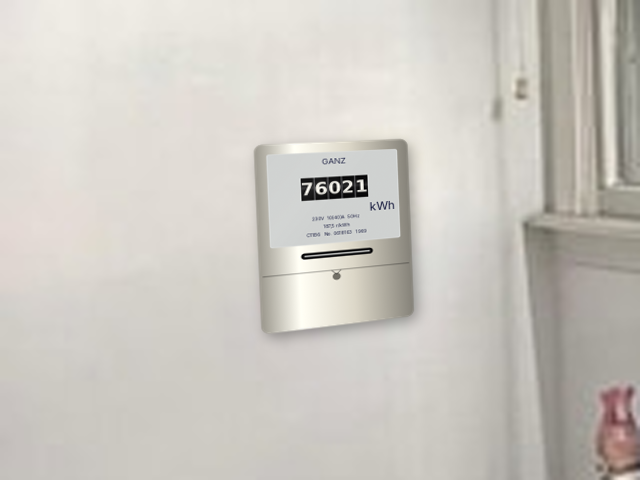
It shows 76021 kWh
